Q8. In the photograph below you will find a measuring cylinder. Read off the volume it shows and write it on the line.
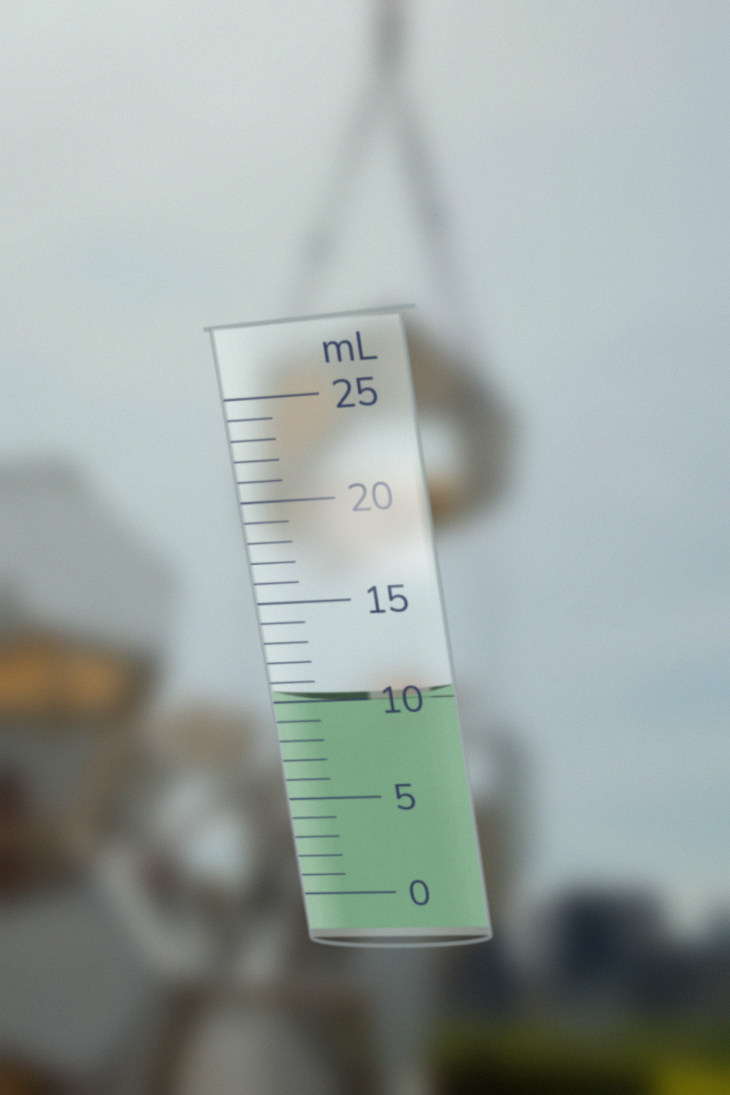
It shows 10 mL
